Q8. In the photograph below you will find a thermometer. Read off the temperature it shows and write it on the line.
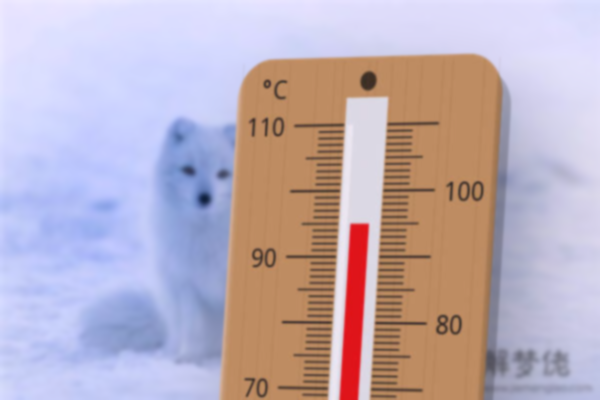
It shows 95 °C
